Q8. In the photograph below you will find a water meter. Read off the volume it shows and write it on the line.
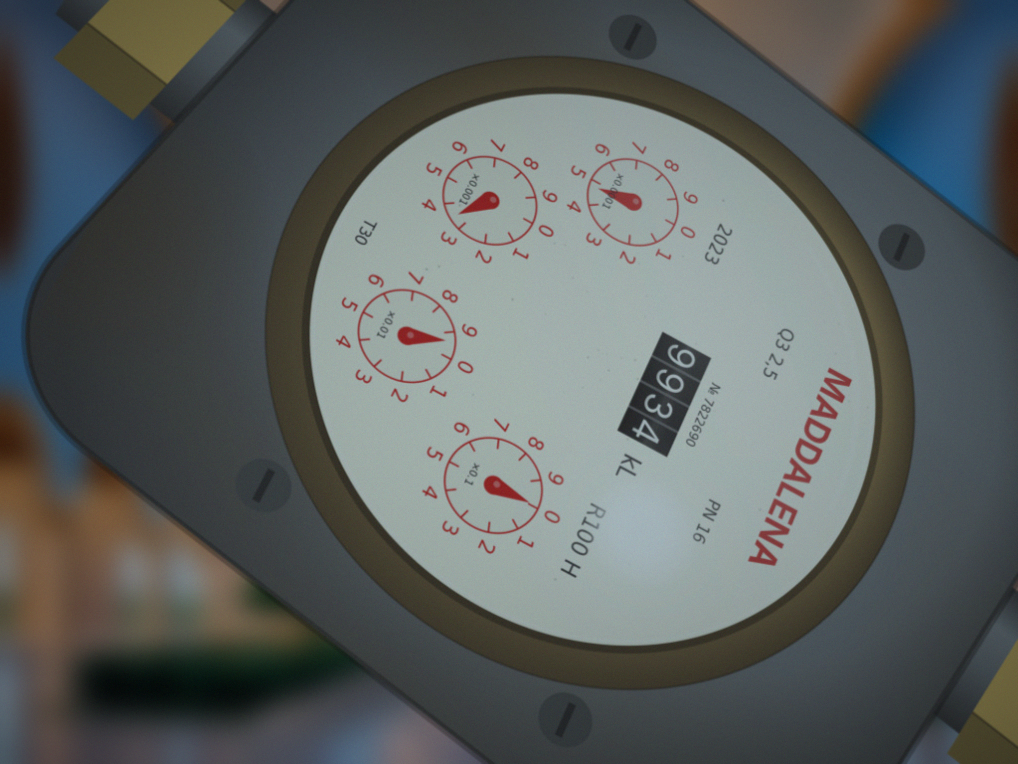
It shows 9933.9934 kL
